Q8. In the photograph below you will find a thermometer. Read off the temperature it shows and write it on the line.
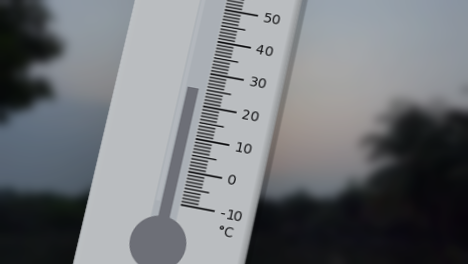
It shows 25 °C
